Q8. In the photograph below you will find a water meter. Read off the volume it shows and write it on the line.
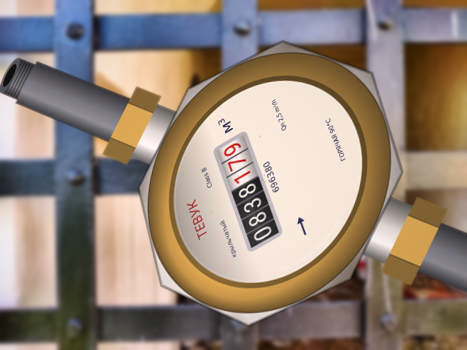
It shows 838.179 m³
